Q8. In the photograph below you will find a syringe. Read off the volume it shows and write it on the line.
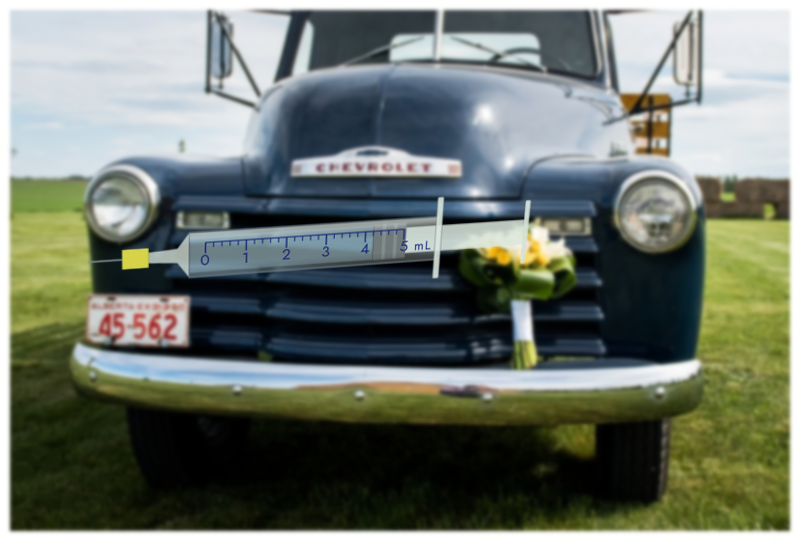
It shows 4.2 mL
